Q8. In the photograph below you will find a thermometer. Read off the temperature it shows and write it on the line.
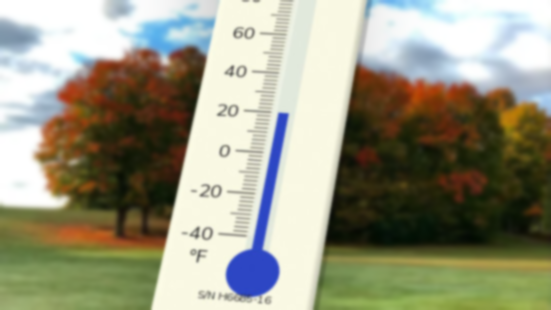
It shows 20 °F
